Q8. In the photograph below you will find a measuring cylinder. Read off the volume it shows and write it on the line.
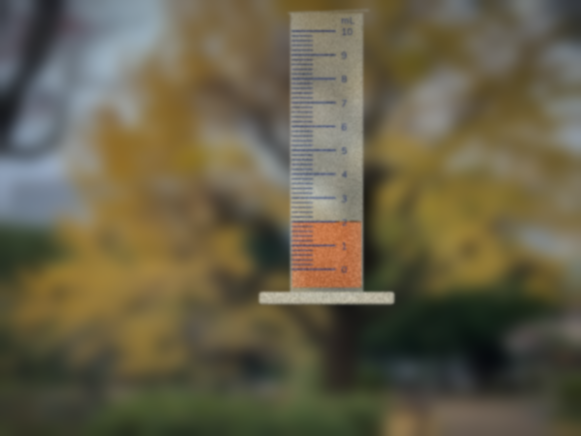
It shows 2 mL
